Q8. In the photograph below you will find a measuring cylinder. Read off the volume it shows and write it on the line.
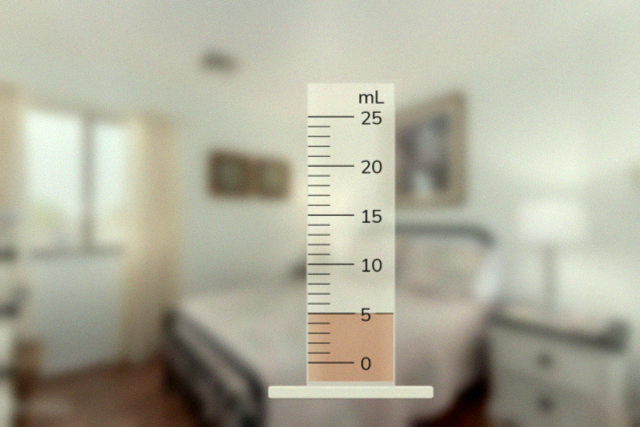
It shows 5 mL
